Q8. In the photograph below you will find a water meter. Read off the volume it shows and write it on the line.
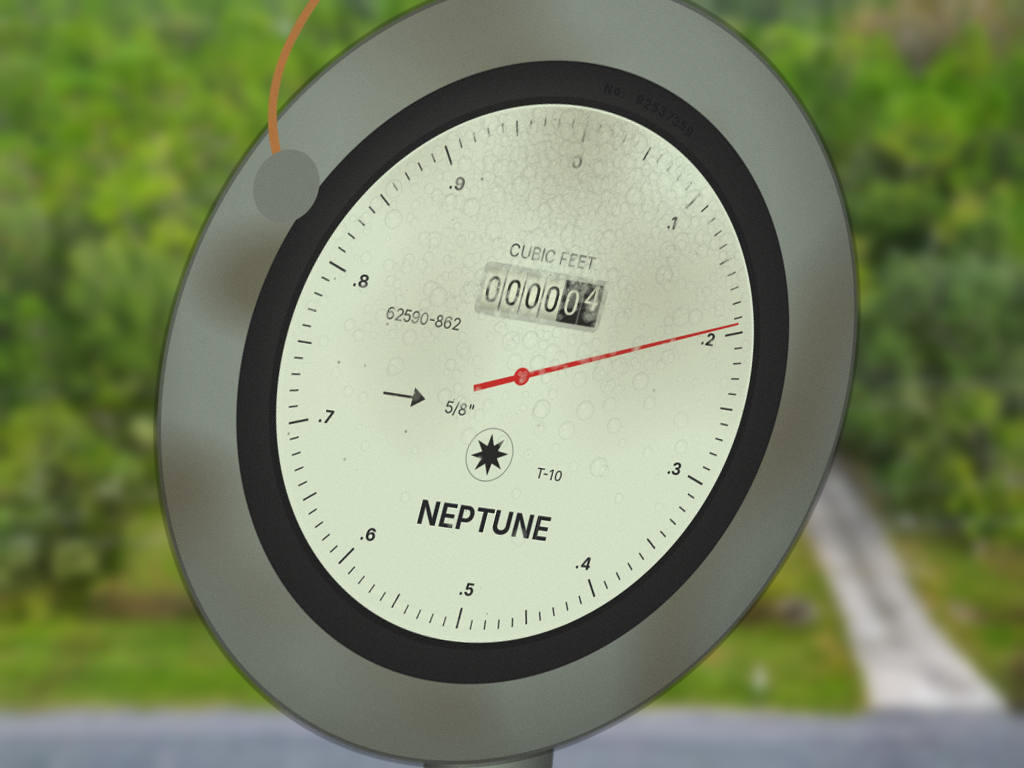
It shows 4.19 ft³
